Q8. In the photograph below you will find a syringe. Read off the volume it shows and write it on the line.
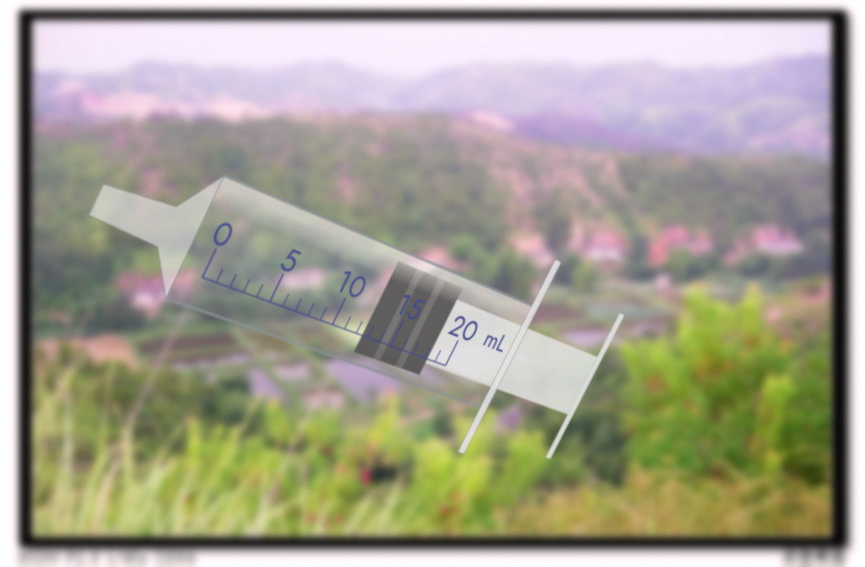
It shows 12.5 mL
